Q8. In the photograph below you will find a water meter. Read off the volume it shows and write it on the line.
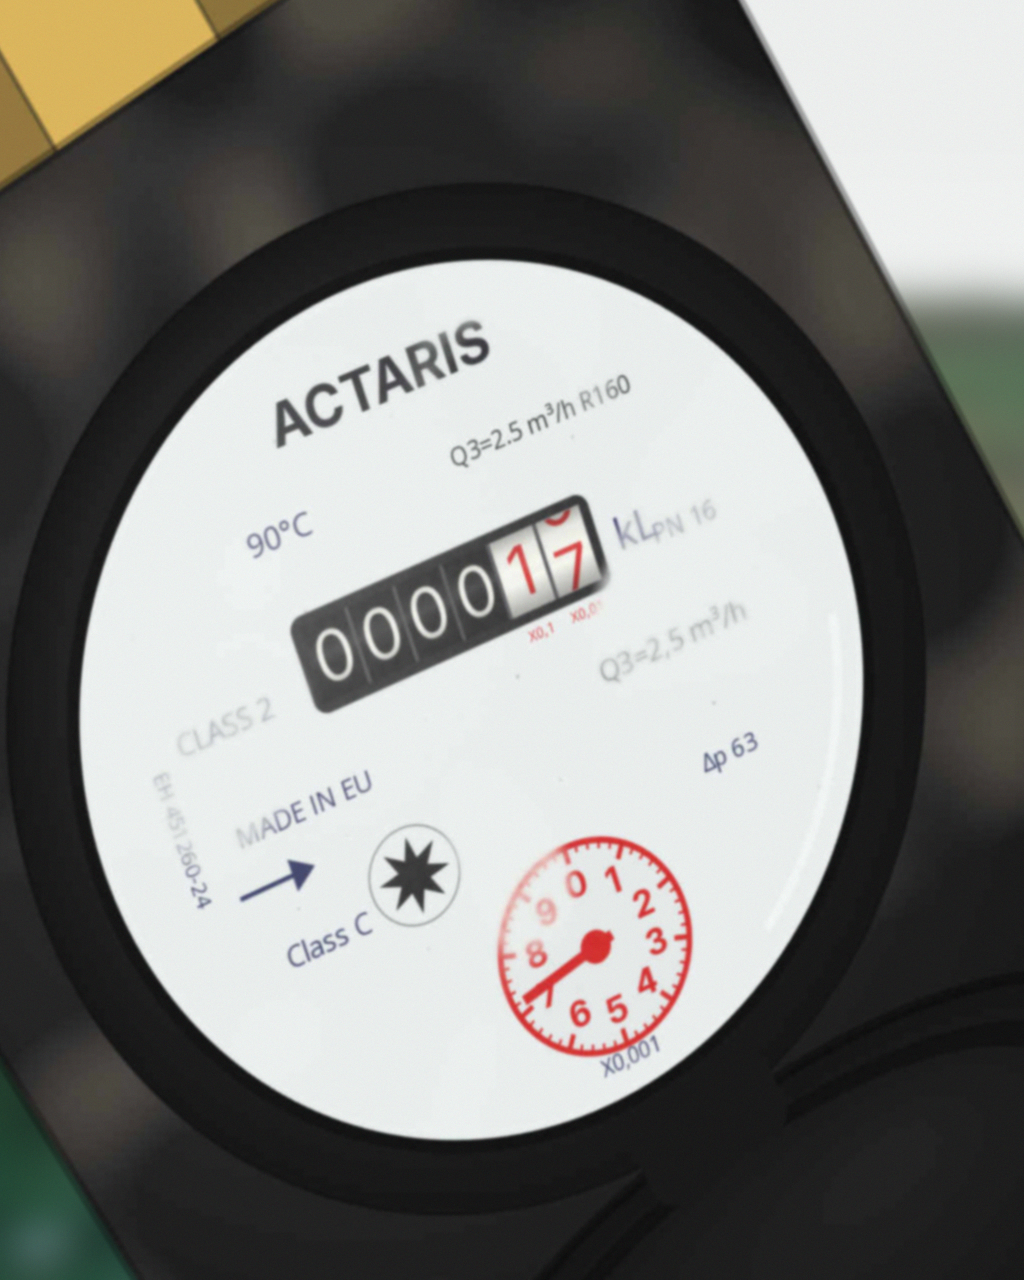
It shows 0.167 kL
